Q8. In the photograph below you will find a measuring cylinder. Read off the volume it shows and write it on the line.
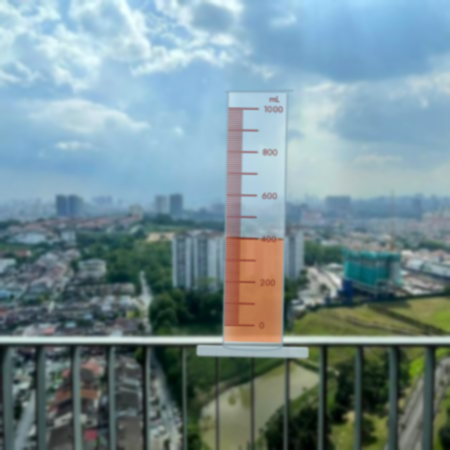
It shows 400 mL
